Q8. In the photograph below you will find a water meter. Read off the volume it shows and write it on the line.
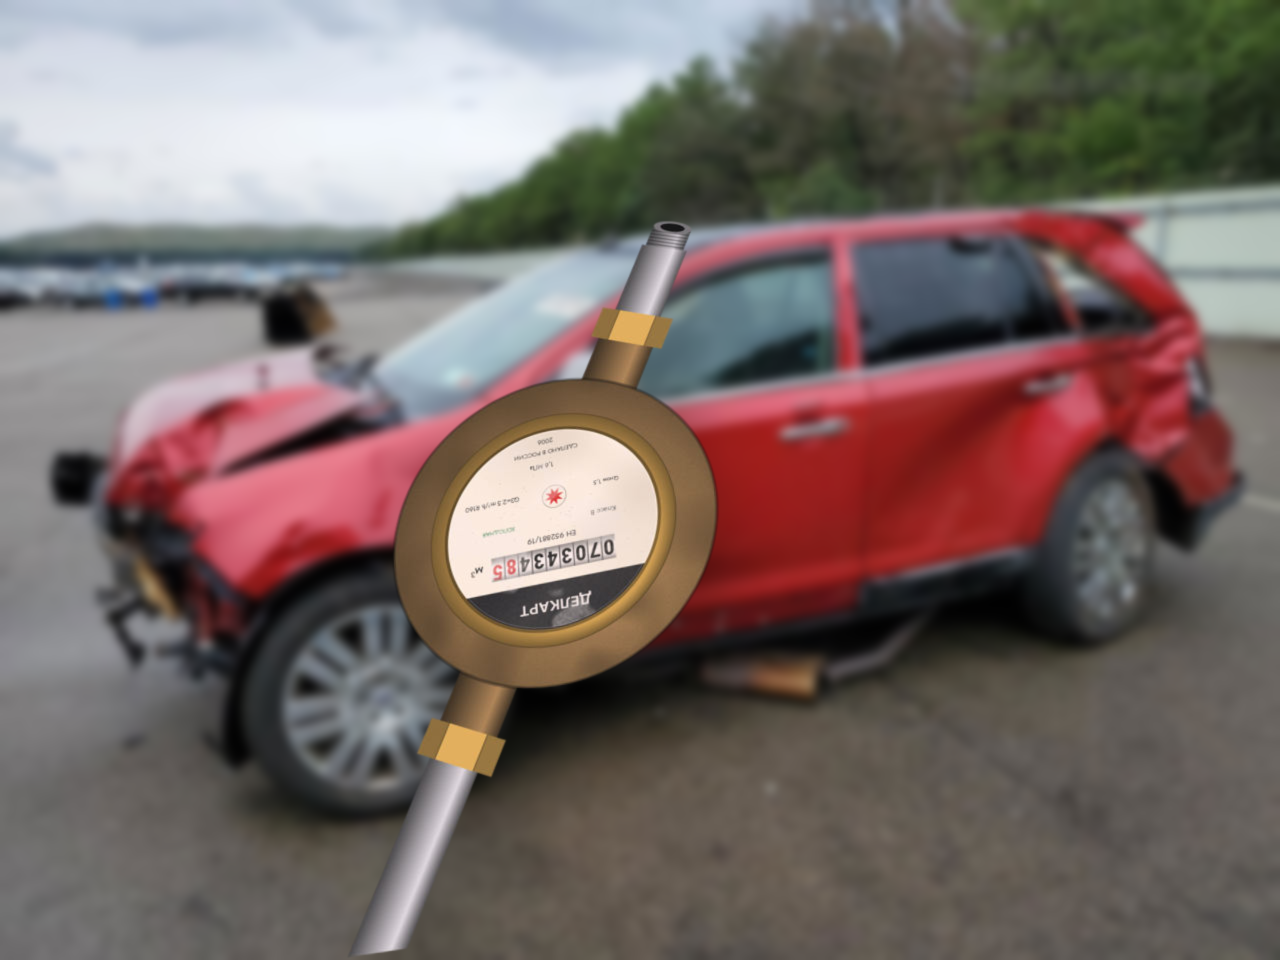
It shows 703434.85 m³
